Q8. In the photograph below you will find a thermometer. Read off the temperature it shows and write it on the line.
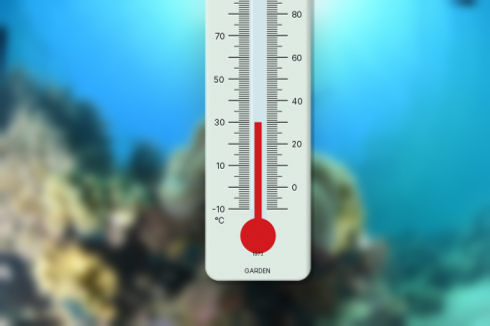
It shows 30 °C
